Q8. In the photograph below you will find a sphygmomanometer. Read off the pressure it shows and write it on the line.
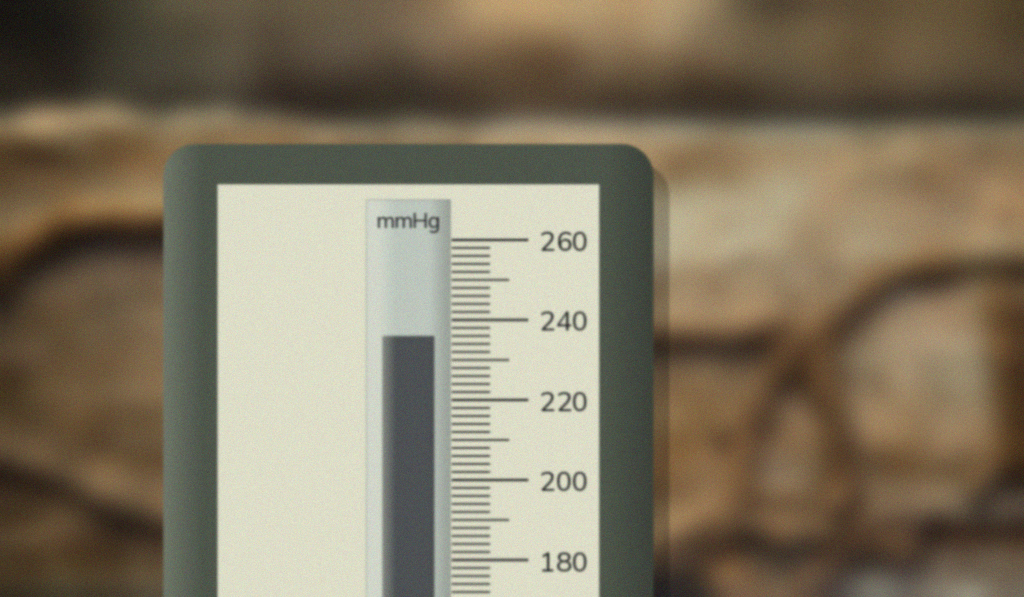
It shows 236 mmHg
